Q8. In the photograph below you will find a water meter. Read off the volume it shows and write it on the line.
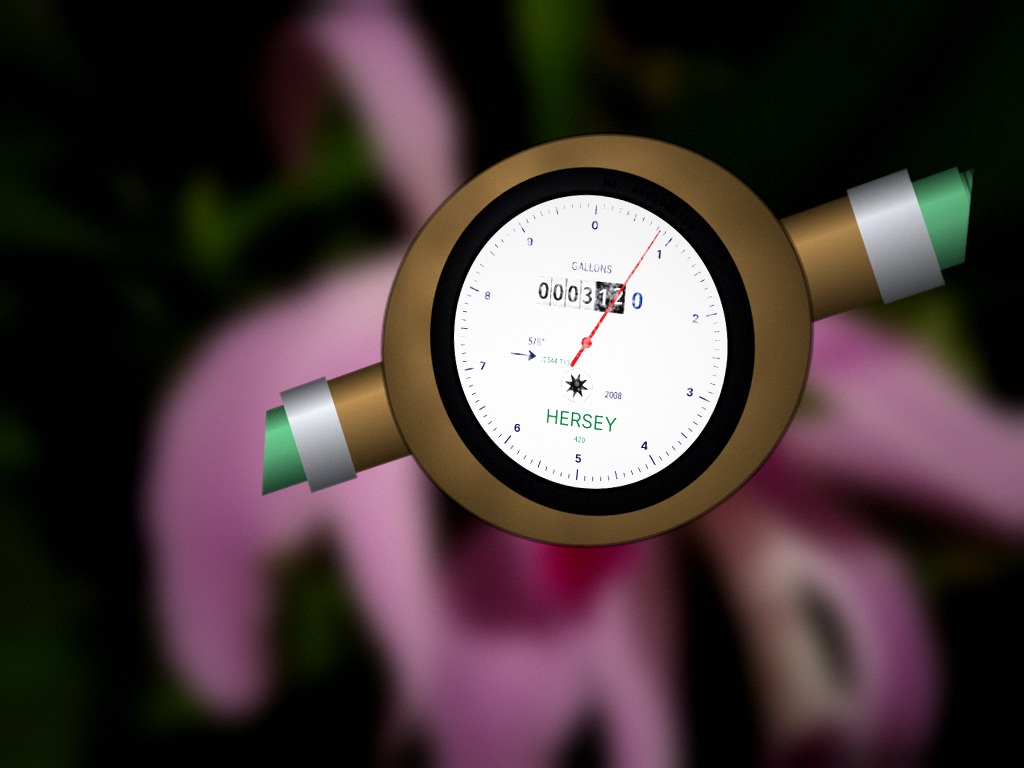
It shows 3120.8 gal
